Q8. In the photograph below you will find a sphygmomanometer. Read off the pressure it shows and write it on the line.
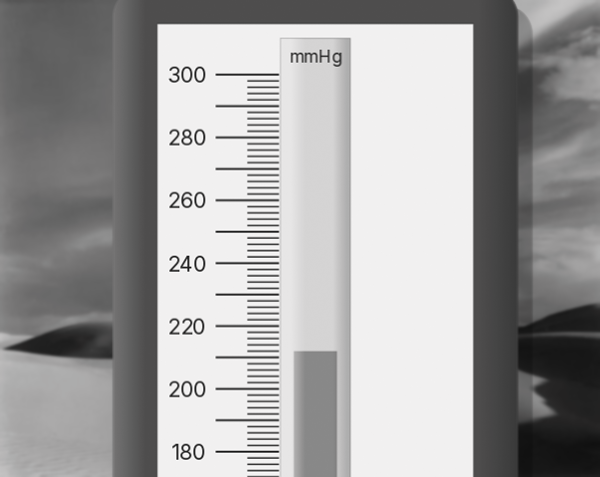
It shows 212 mmHg
